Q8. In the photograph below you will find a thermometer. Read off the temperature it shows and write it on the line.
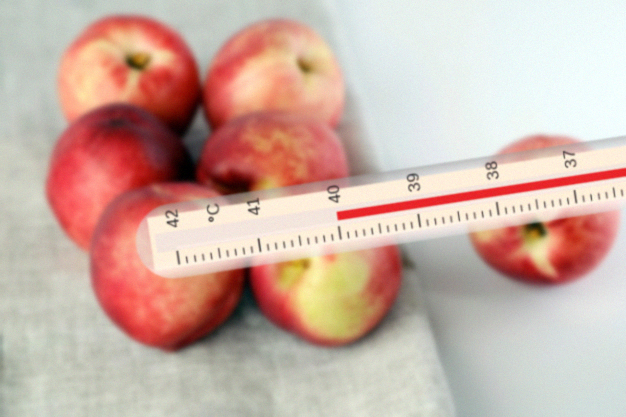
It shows 40 °C
